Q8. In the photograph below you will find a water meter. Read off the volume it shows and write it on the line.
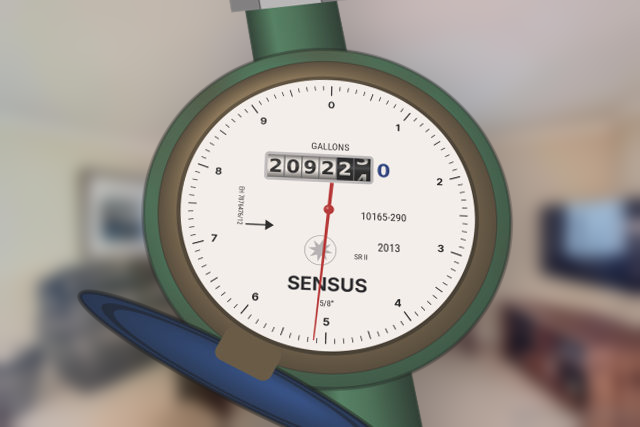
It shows 2092235.1 gal
